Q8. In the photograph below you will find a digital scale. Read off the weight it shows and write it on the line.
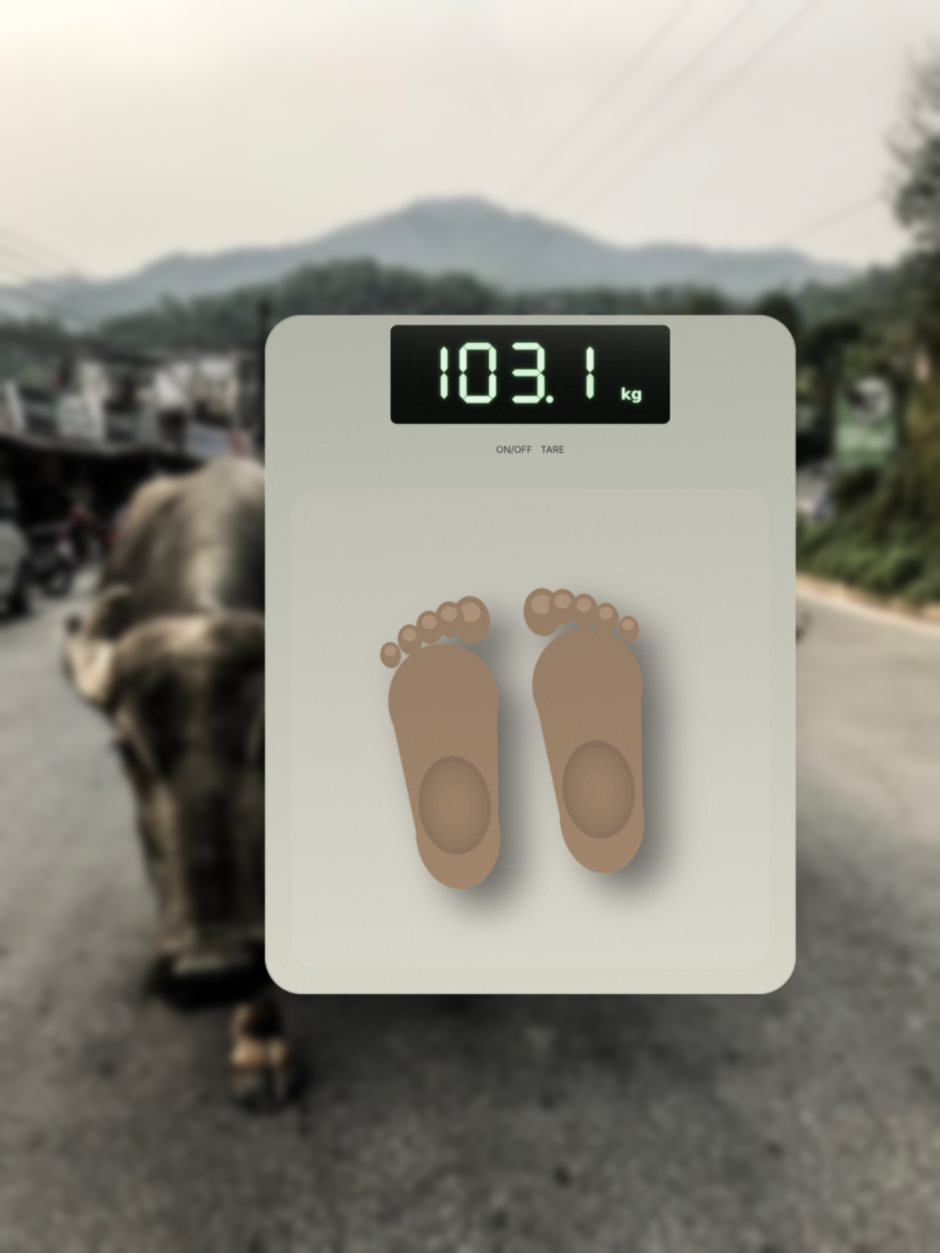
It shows 103.1 kg
